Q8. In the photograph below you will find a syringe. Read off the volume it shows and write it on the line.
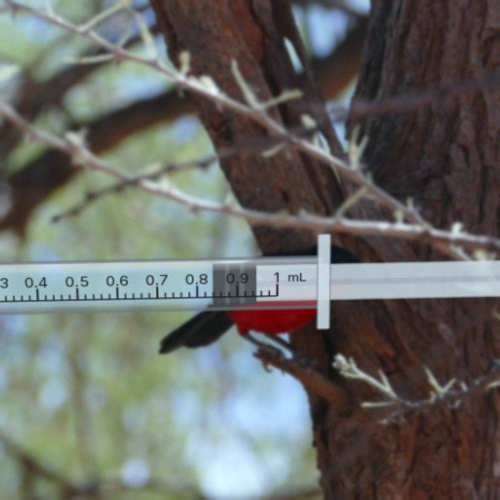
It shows 0.84 mL
